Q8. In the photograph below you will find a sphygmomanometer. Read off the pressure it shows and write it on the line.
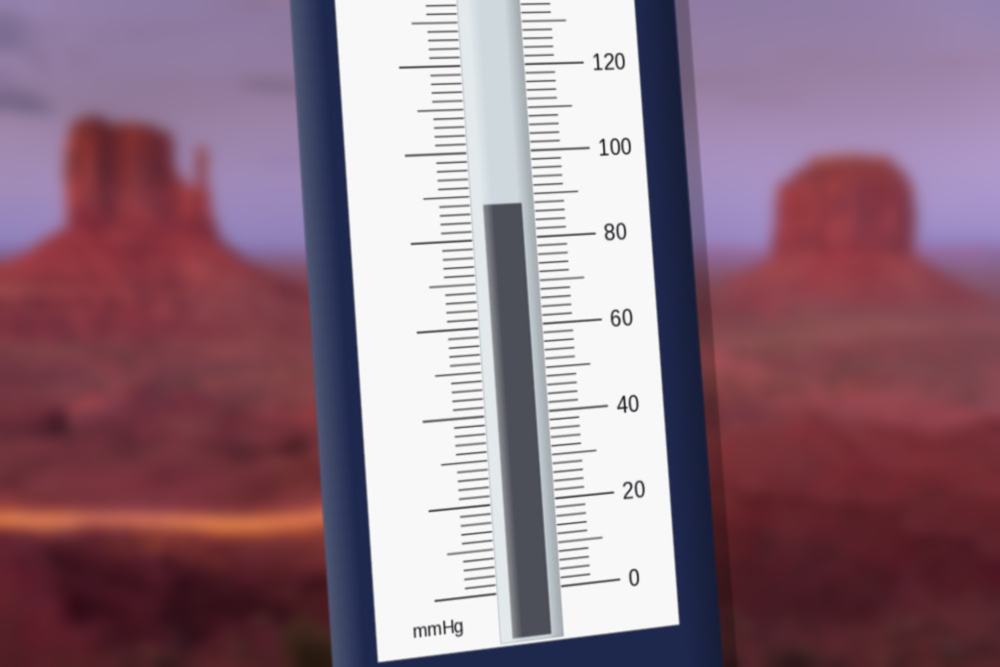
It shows 88 mmHg
